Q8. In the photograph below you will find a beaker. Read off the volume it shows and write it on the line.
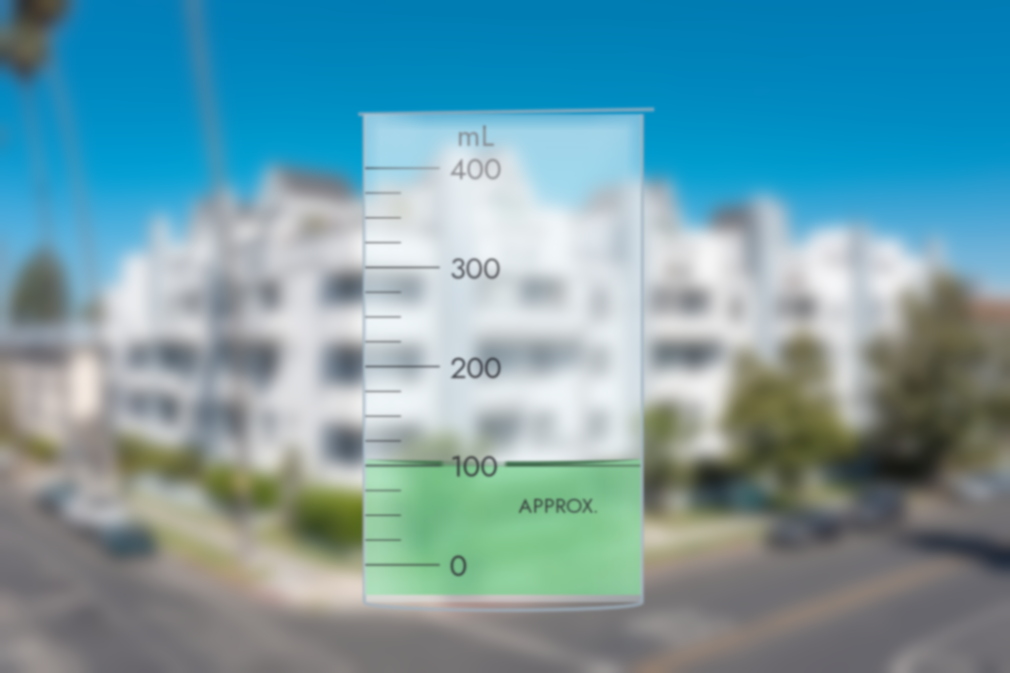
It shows 100 mL
